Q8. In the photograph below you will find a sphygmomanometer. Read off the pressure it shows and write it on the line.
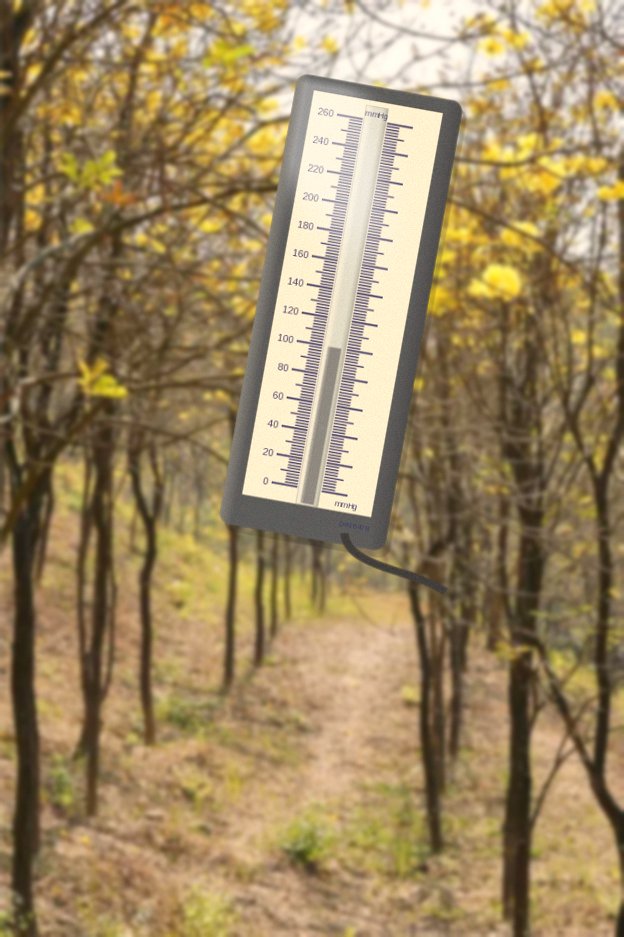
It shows 100 mmHg
